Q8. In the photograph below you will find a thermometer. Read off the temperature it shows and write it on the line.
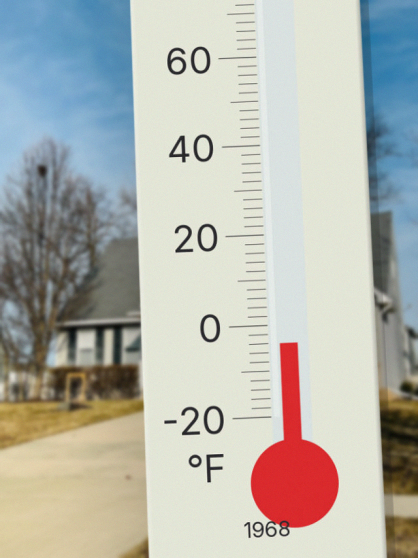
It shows -4 °F
